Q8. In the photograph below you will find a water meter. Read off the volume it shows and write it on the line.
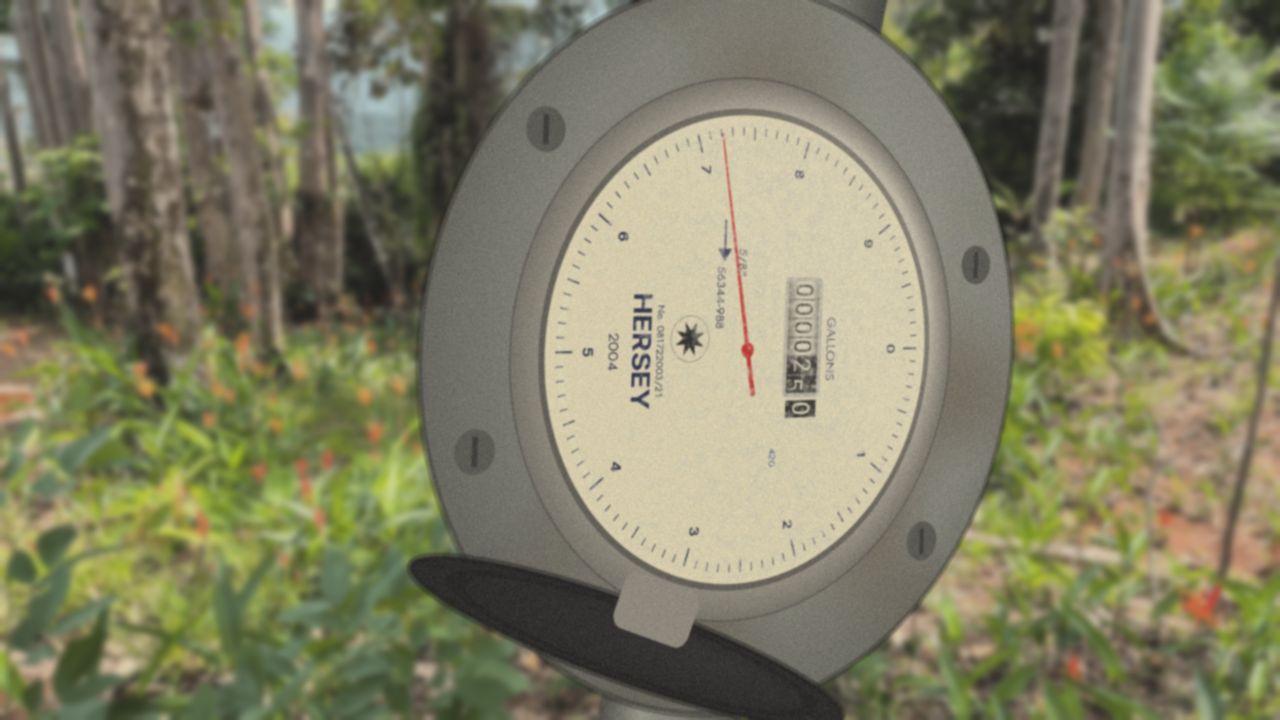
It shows 247.2 gal
